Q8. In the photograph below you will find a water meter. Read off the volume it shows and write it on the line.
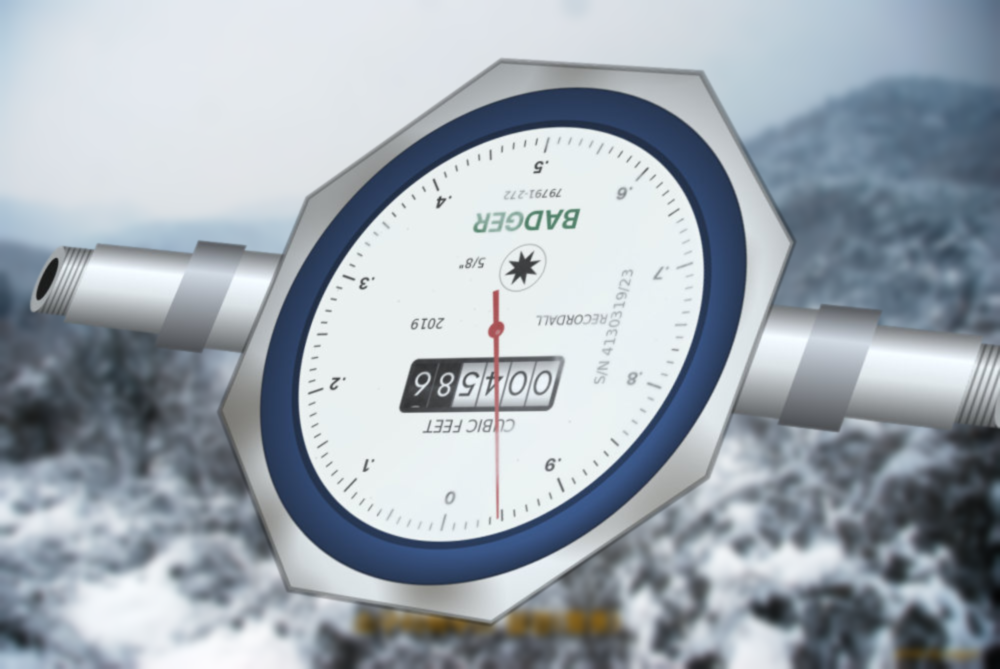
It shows 4585.95 ft³
